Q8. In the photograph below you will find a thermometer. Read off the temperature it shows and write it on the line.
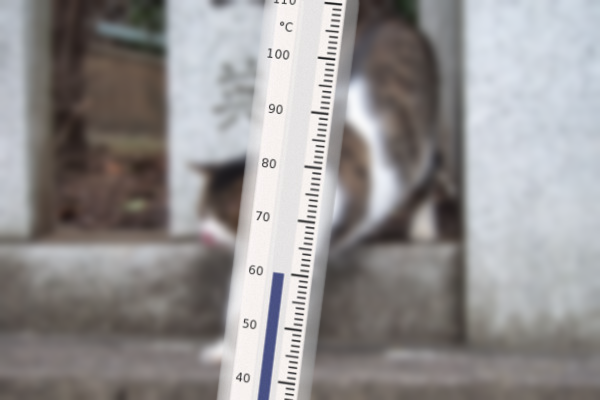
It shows 60 °C
